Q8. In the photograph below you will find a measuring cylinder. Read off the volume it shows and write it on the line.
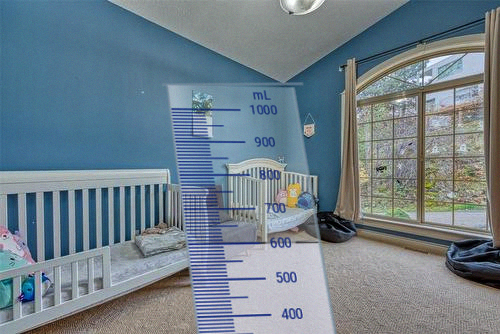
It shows 600 mL
